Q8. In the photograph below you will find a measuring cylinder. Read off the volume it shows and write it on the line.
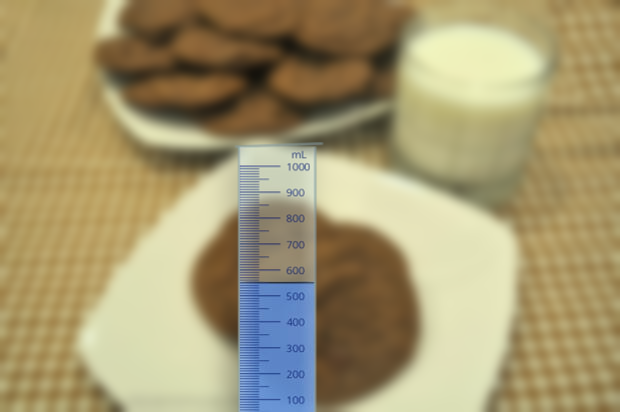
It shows 550 mL
